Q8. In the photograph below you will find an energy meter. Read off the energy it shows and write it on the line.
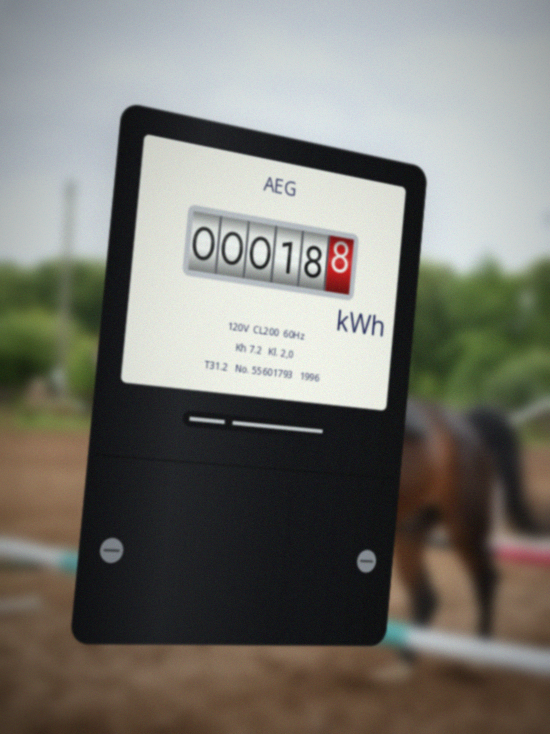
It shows 18.8 kWh
